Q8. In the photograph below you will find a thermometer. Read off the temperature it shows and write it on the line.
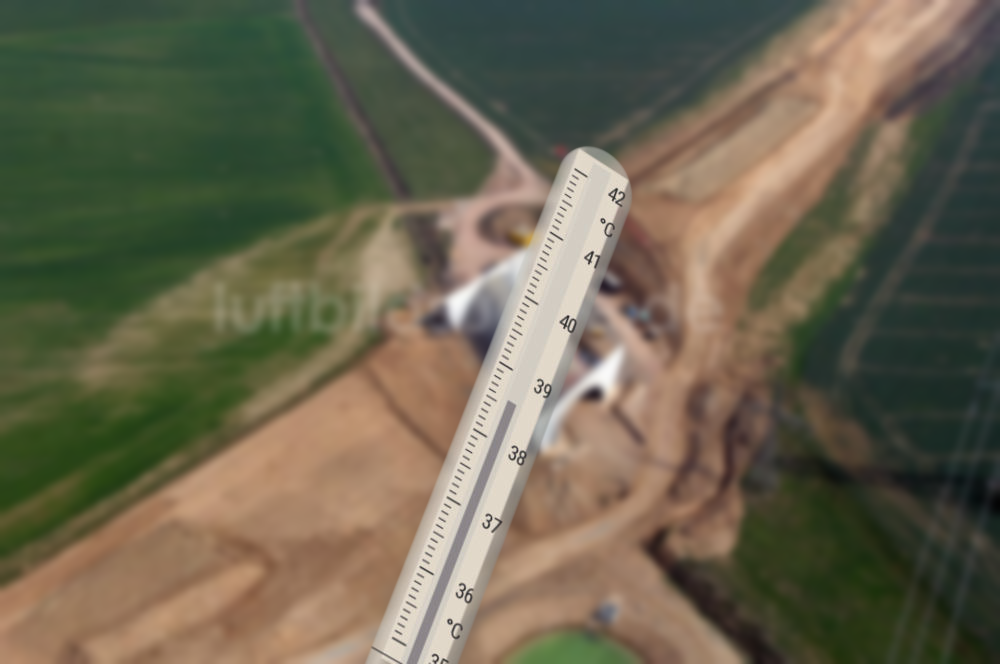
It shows 38.6 °C
